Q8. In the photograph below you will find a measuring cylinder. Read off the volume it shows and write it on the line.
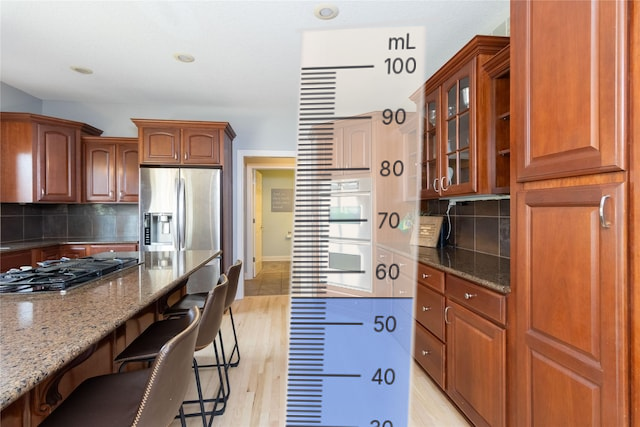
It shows 55 mL
